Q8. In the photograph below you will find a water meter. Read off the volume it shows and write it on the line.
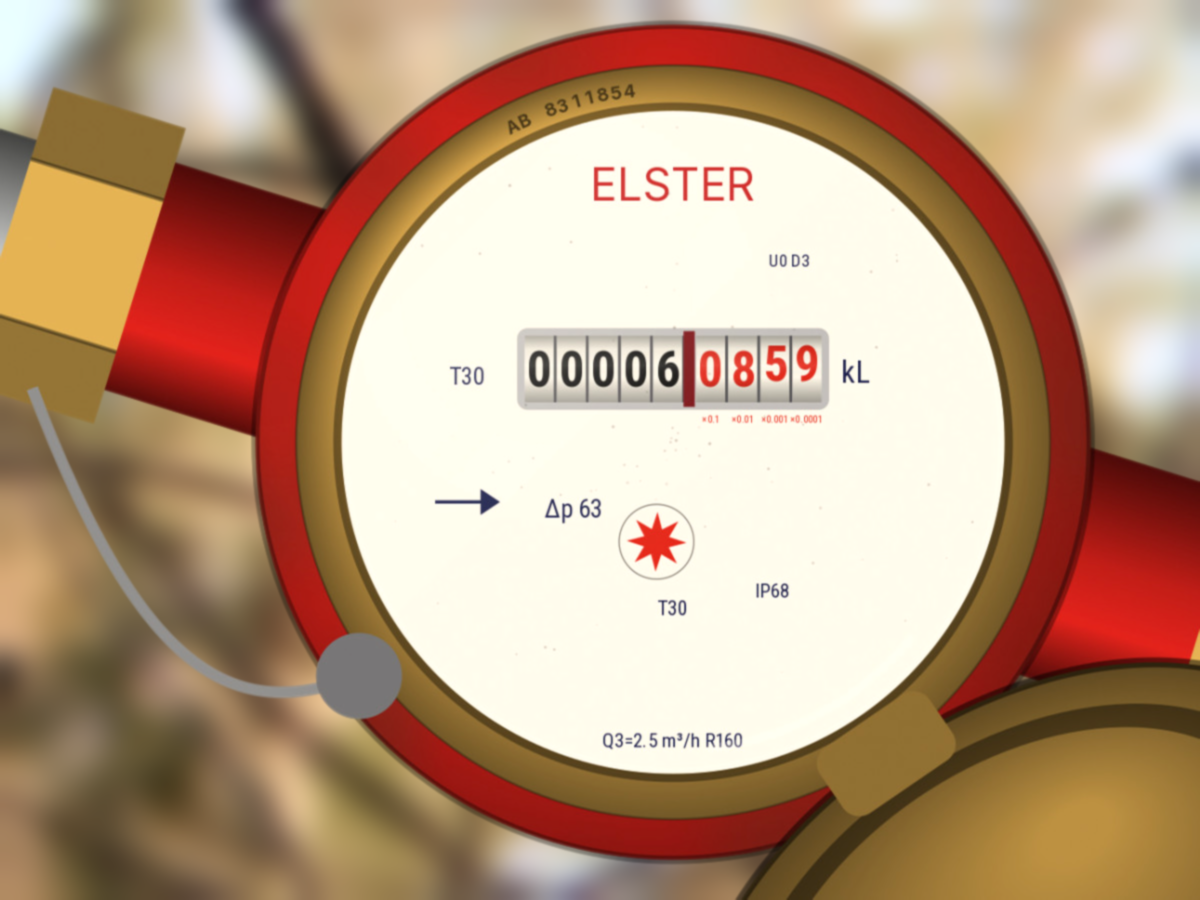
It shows 6.0859 kL
